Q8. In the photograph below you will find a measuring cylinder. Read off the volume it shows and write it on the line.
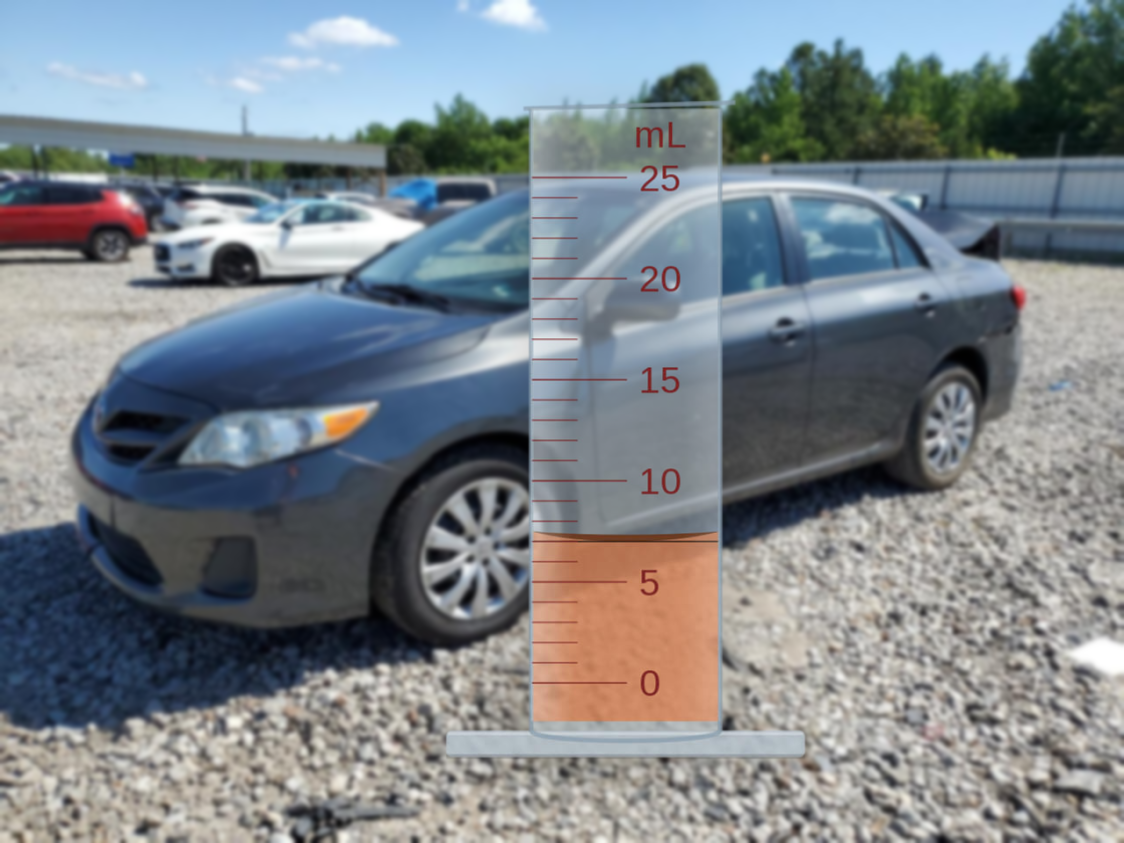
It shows 7 mL
